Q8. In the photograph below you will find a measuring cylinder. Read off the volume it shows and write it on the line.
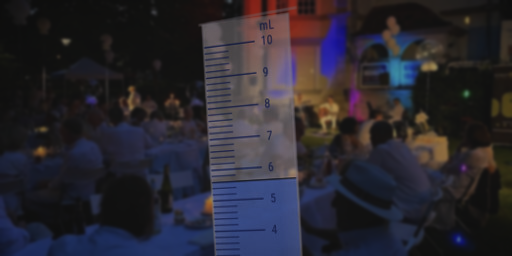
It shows 5.6 mL
